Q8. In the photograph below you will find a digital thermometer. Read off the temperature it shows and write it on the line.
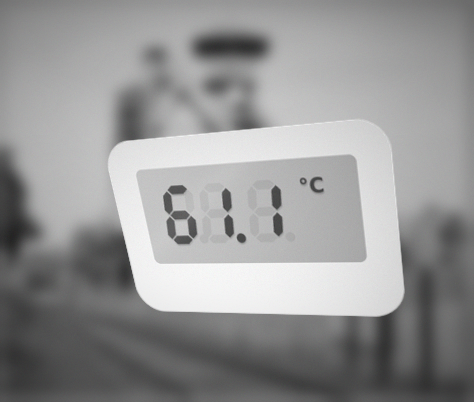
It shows 61.1 °C
